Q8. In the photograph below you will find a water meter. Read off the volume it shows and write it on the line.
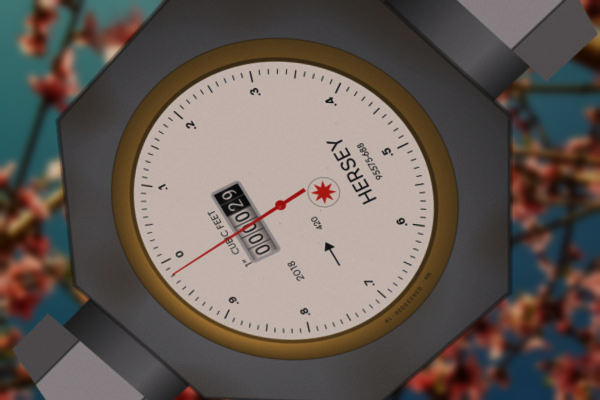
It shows 28.98 ft³
